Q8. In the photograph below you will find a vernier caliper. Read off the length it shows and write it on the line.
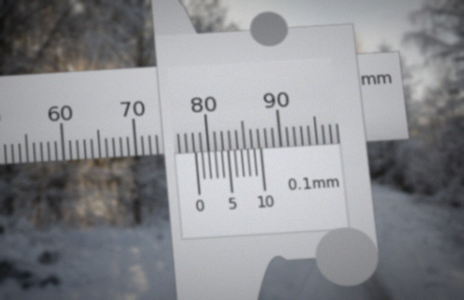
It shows 78.2 mm
